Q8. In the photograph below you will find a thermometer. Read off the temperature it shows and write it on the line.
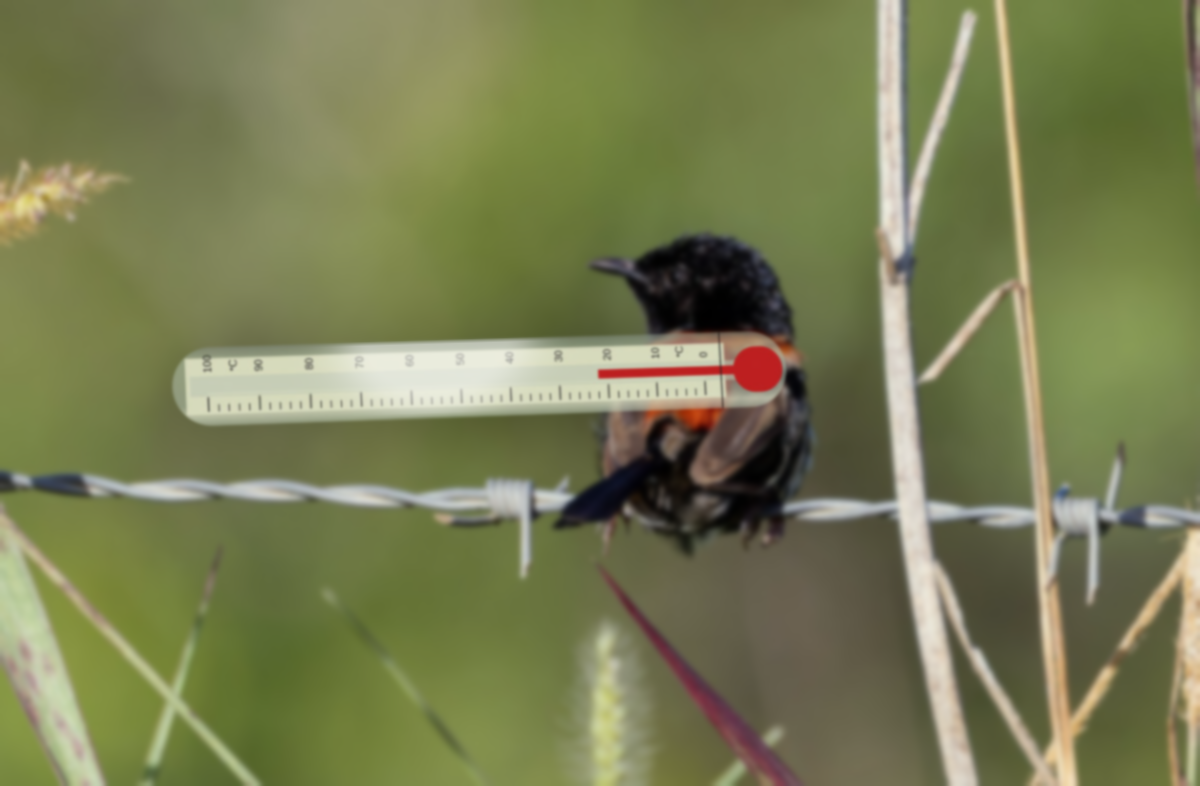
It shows 22 °C
